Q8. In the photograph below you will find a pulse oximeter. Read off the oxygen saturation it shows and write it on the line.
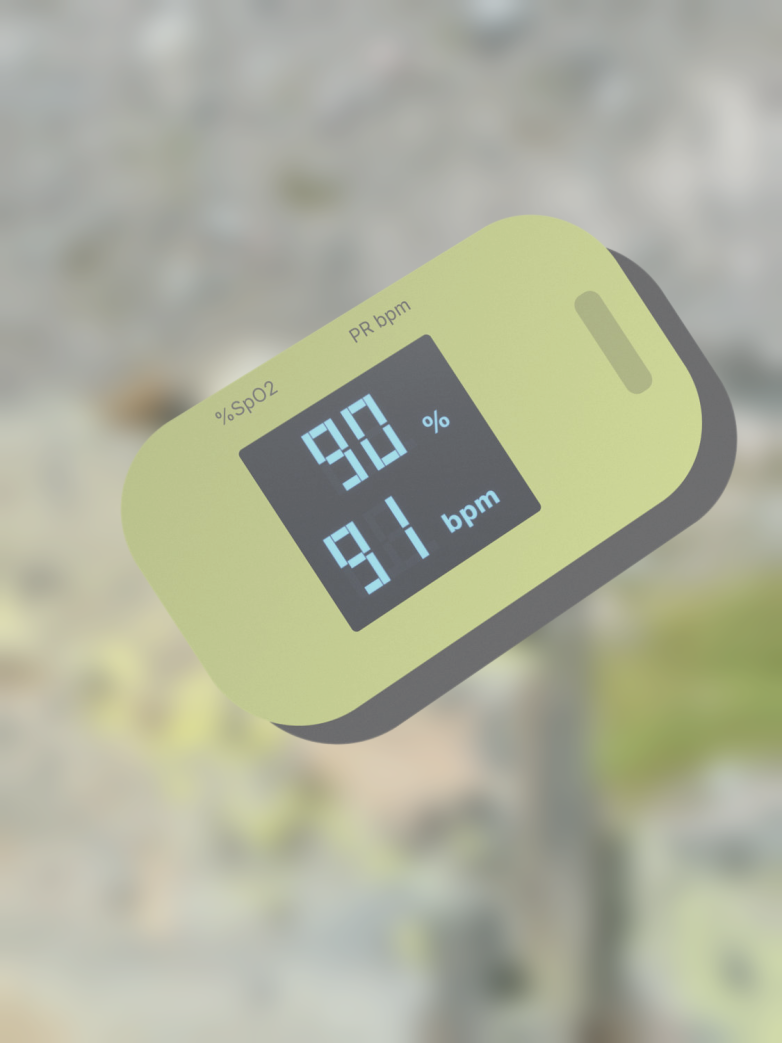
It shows 90 %
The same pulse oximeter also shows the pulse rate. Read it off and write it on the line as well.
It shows 91 bpm
